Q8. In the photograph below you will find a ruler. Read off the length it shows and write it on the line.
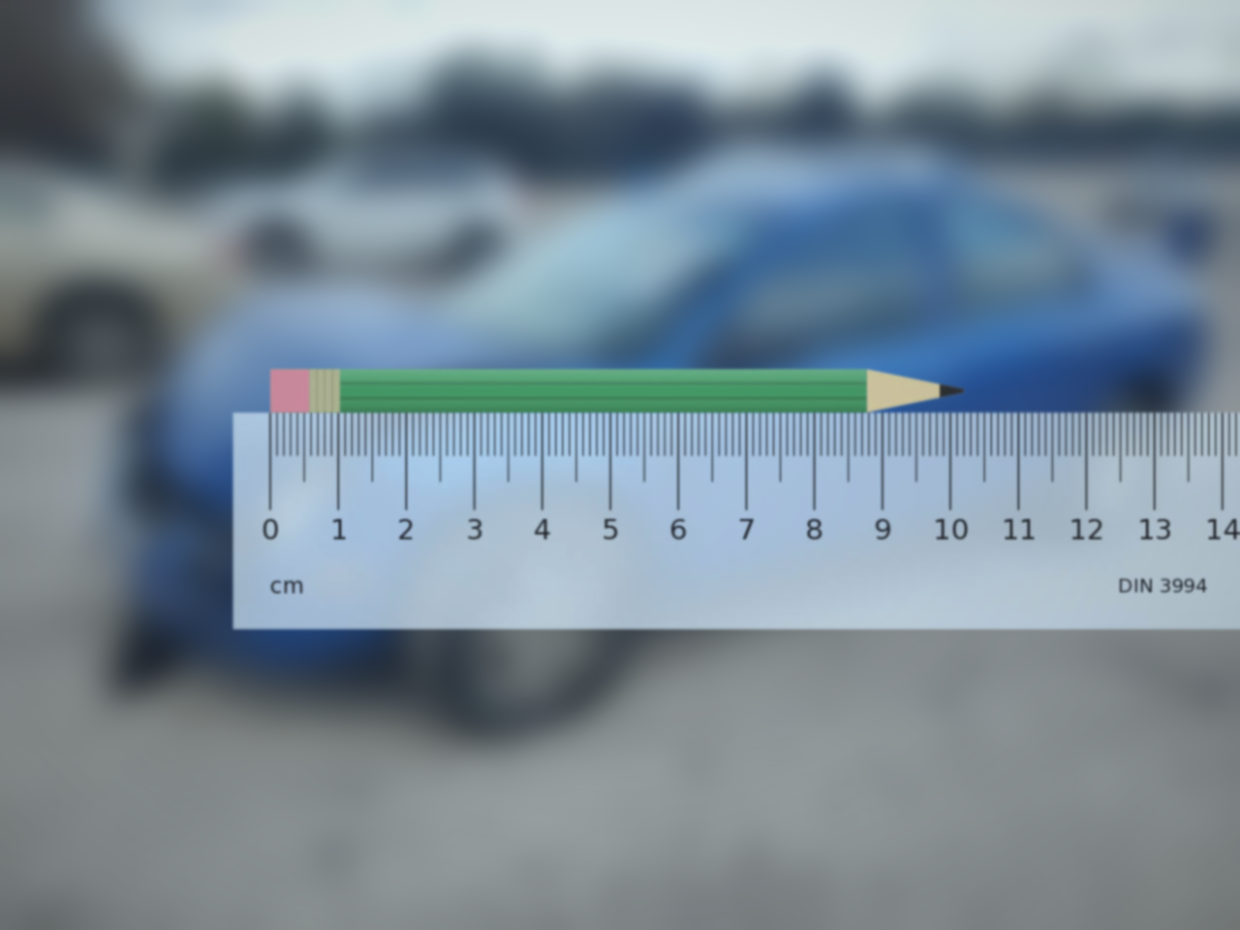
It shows 10.2 cm
